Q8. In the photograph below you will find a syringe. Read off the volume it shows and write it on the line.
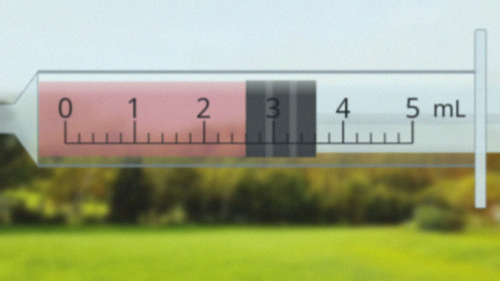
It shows 2.6 mL
